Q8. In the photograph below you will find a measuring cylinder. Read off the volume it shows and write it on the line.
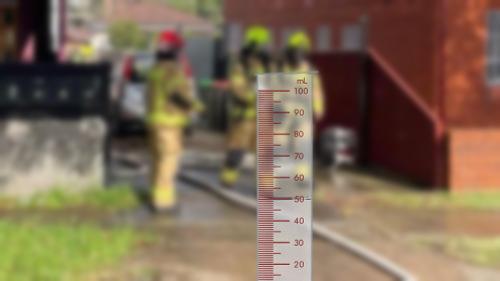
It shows 50 mL
